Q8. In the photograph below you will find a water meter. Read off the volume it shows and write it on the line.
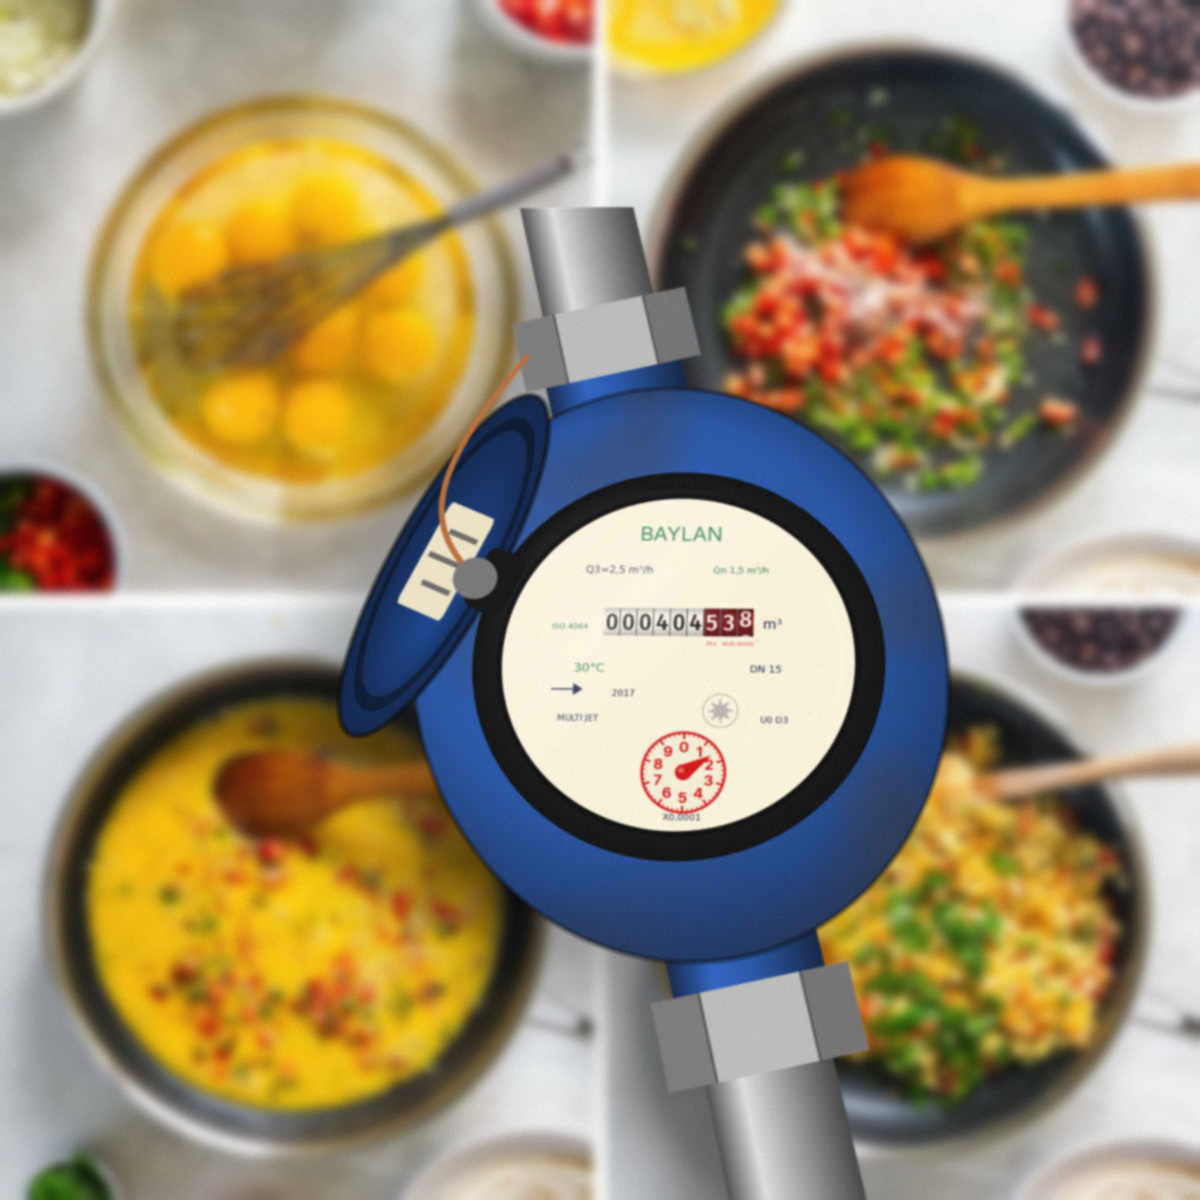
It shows 404.5381 m³
